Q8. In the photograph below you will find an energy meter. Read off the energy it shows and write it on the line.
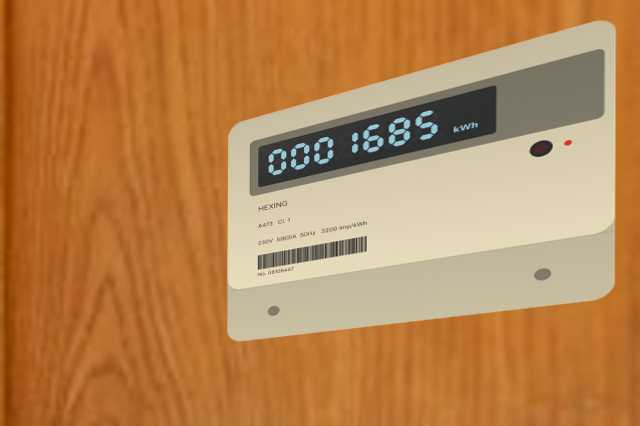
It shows 1685 kWh
